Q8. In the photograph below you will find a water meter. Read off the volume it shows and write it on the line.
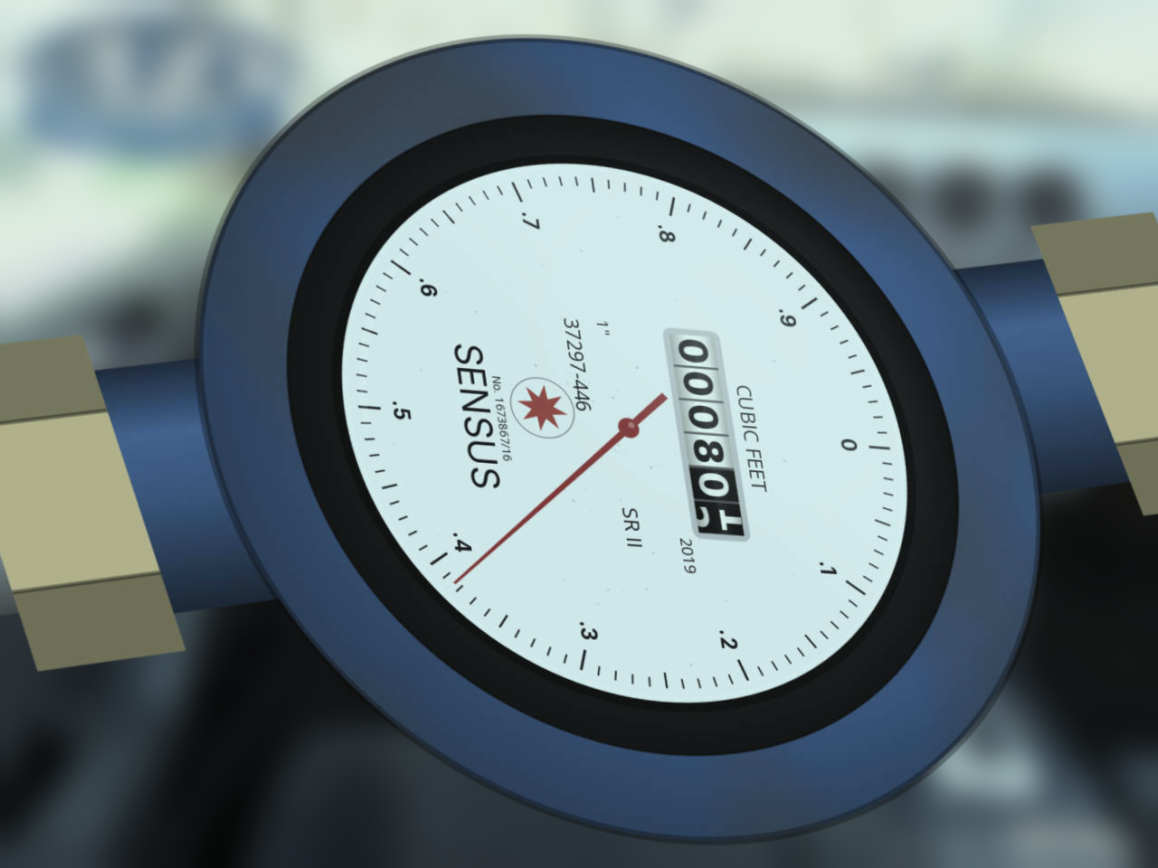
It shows 801.38 ft³
